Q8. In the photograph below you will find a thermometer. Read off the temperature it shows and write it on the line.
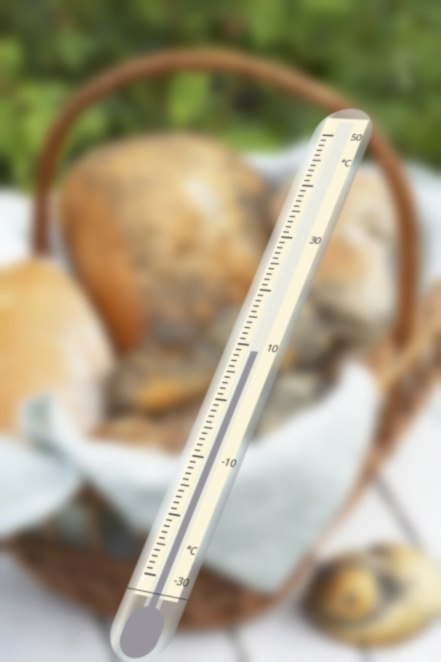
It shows 9 °C
